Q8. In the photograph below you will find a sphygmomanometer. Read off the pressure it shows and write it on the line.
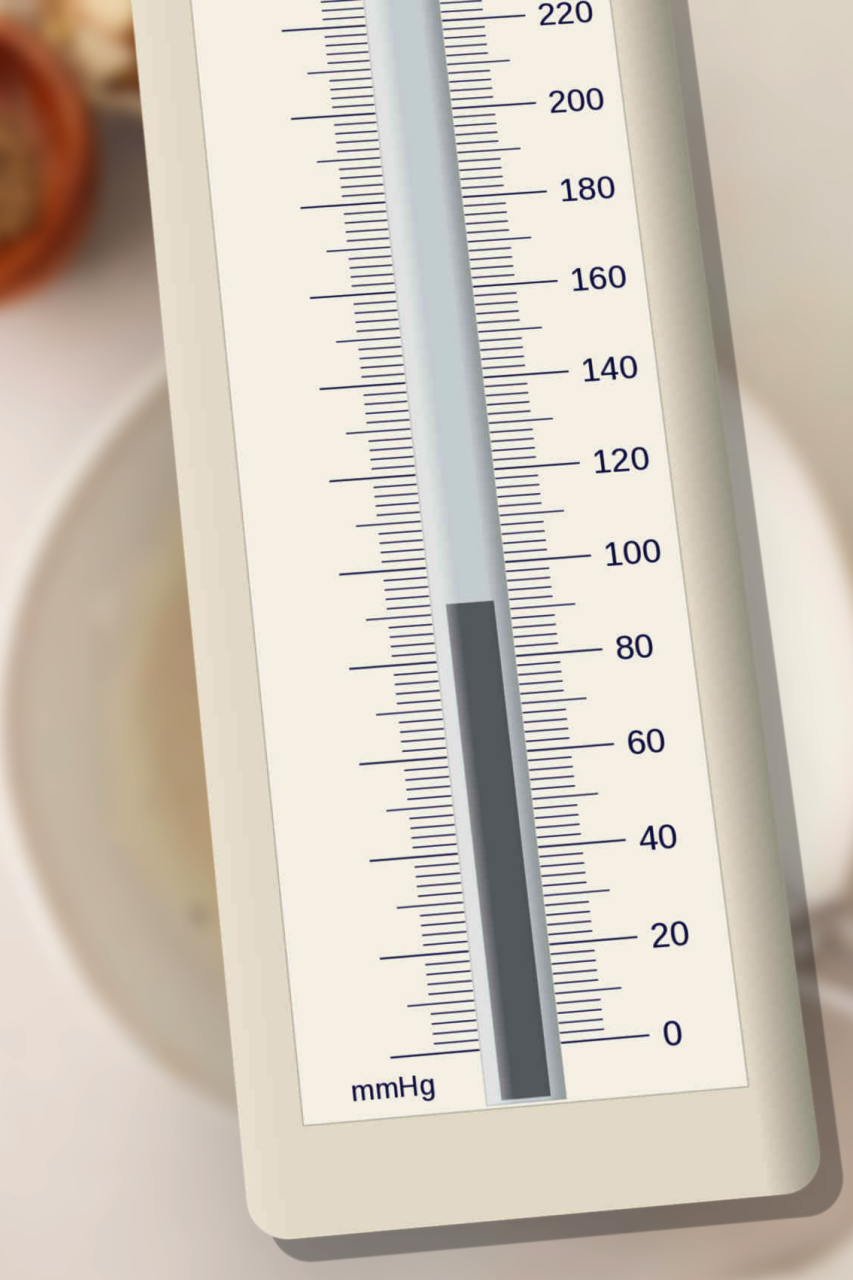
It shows 92 mmHg
